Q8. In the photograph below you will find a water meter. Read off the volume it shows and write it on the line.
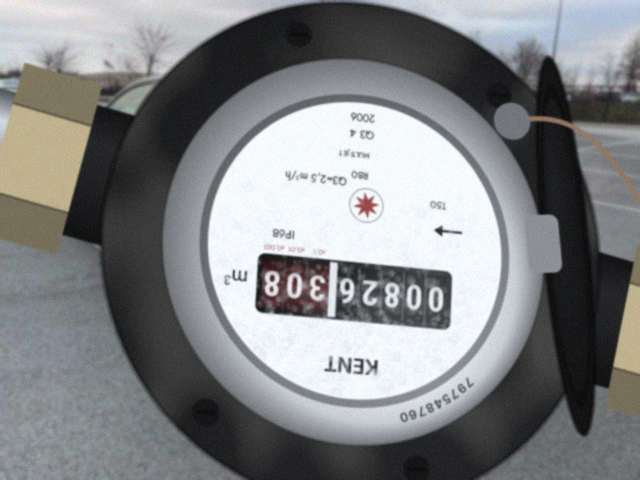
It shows 826.308 m³
